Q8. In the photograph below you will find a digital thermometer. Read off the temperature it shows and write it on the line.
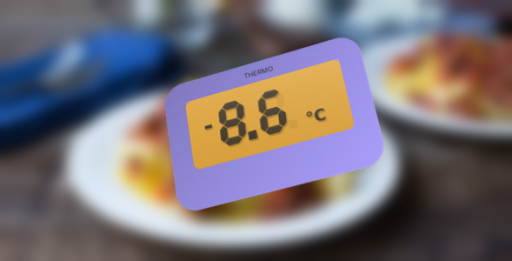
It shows -8.6 °C
